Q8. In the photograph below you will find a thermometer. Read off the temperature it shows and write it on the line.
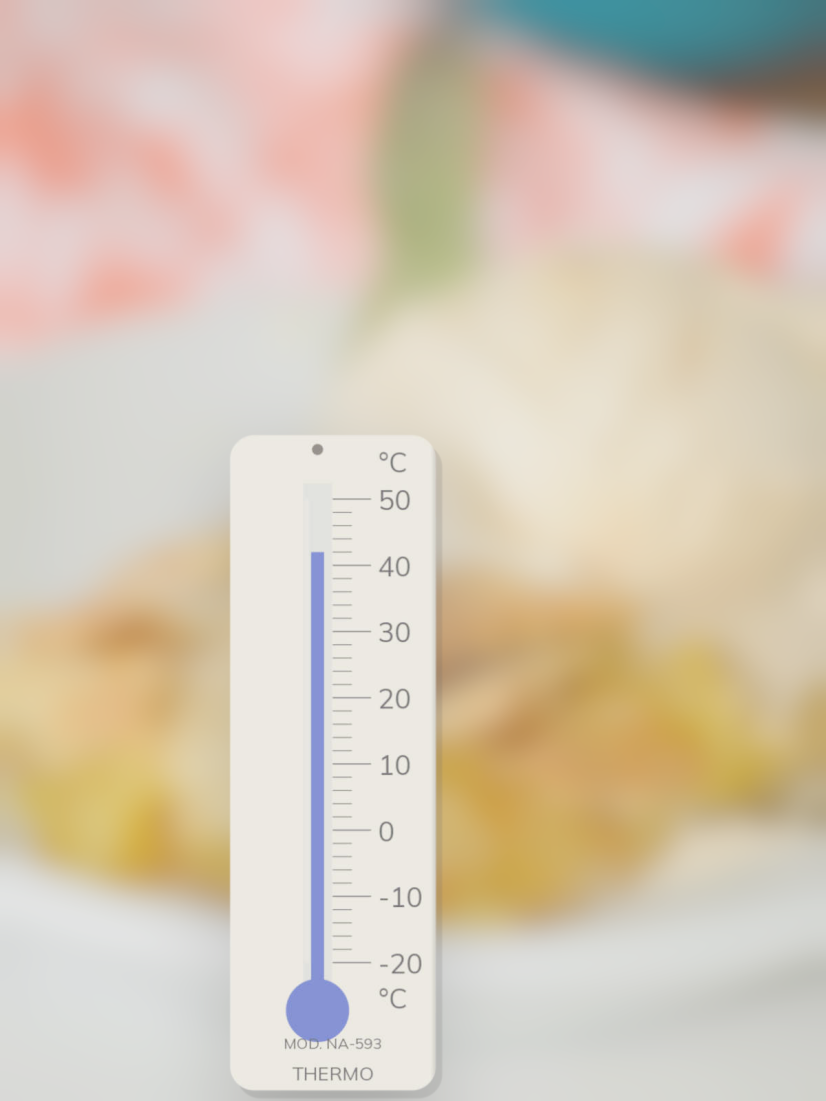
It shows 42 °C
